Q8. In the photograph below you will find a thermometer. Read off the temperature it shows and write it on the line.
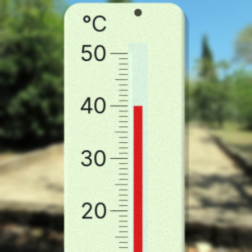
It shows 40 °C
